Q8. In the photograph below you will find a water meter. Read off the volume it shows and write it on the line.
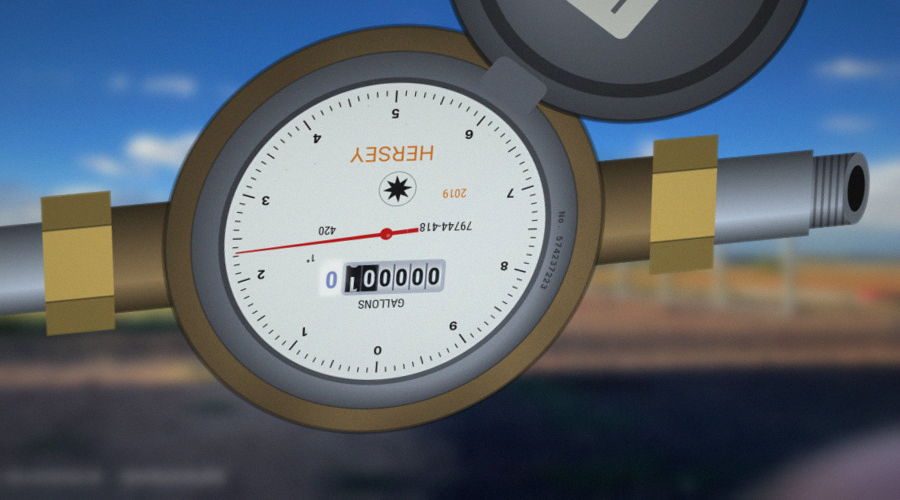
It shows 12.3 gal
